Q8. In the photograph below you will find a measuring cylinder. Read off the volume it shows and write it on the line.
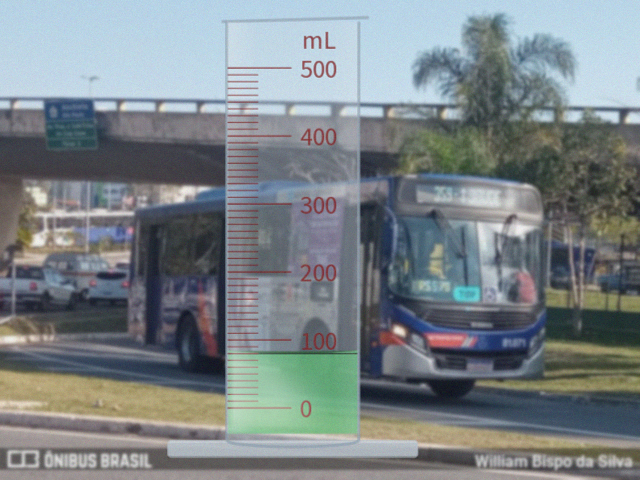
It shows 80 mL
